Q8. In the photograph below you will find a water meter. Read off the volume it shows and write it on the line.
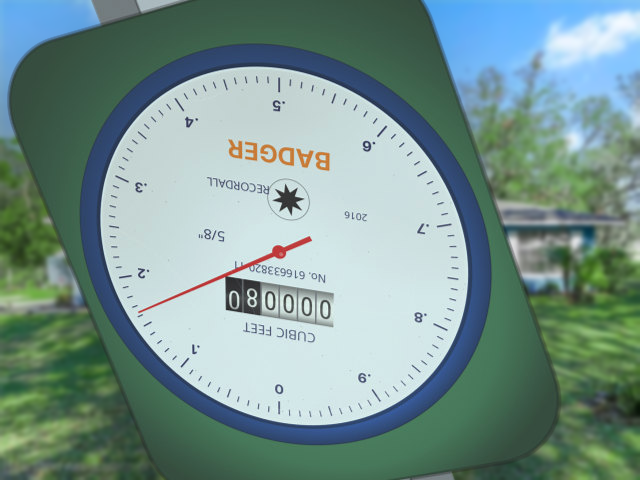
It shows 80.16 ft³
